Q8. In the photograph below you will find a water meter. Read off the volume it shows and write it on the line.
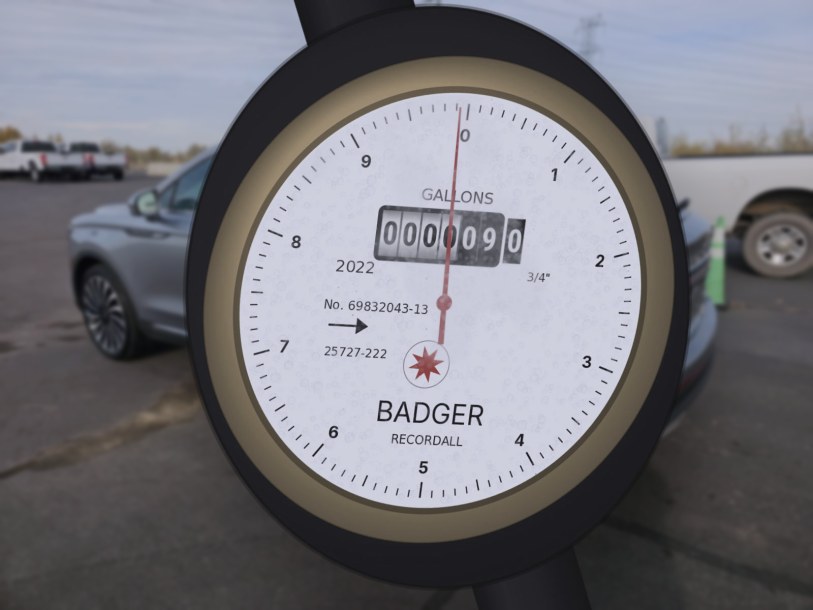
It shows 89.9 gal
